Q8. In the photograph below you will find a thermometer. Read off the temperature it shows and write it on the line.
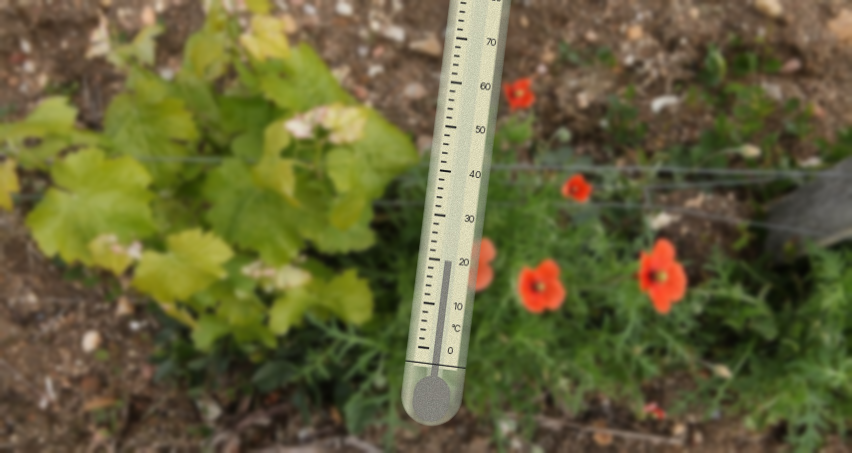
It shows 20 °C
